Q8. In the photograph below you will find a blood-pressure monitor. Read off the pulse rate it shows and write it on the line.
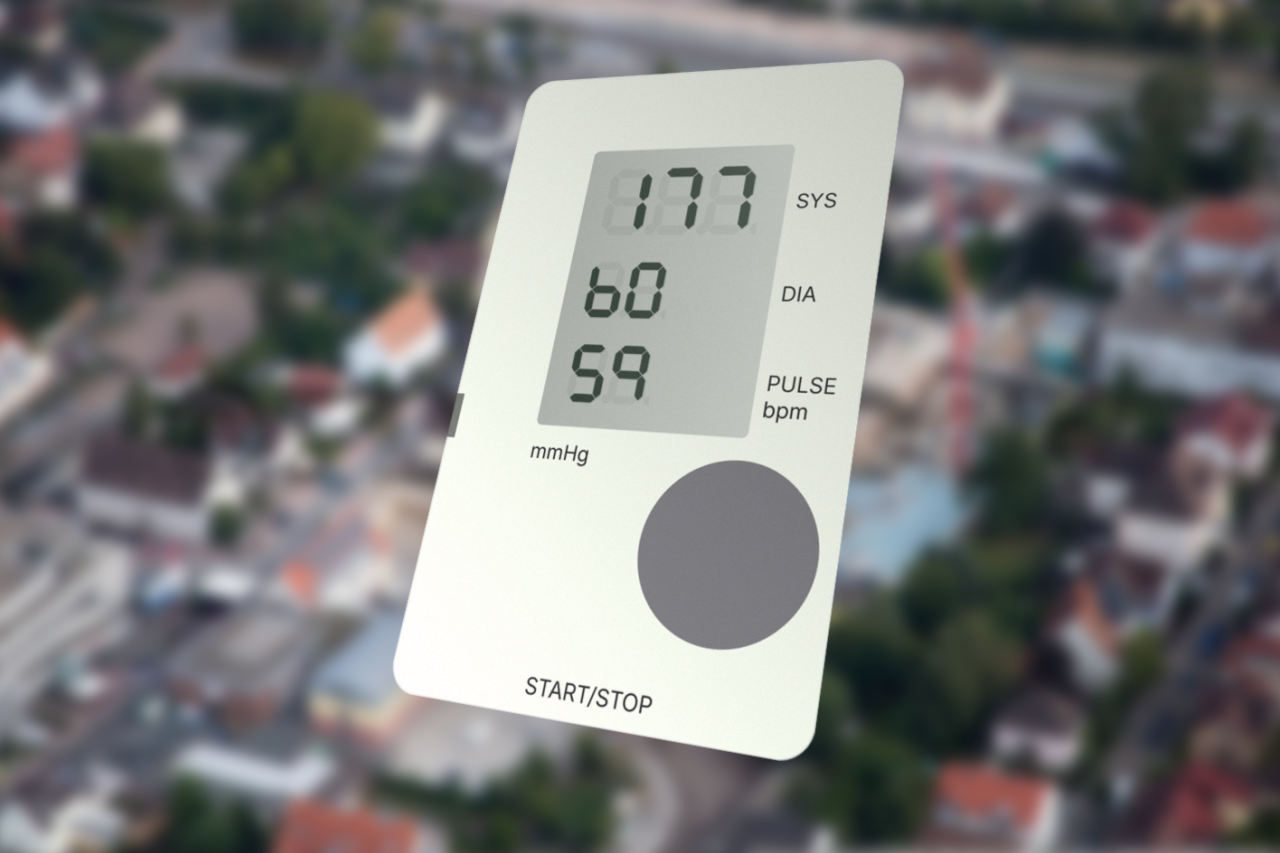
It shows 59 bpm
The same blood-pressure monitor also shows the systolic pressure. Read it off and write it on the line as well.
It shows 177 mmHg
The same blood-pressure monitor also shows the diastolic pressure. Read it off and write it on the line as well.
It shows 60 mmHg
